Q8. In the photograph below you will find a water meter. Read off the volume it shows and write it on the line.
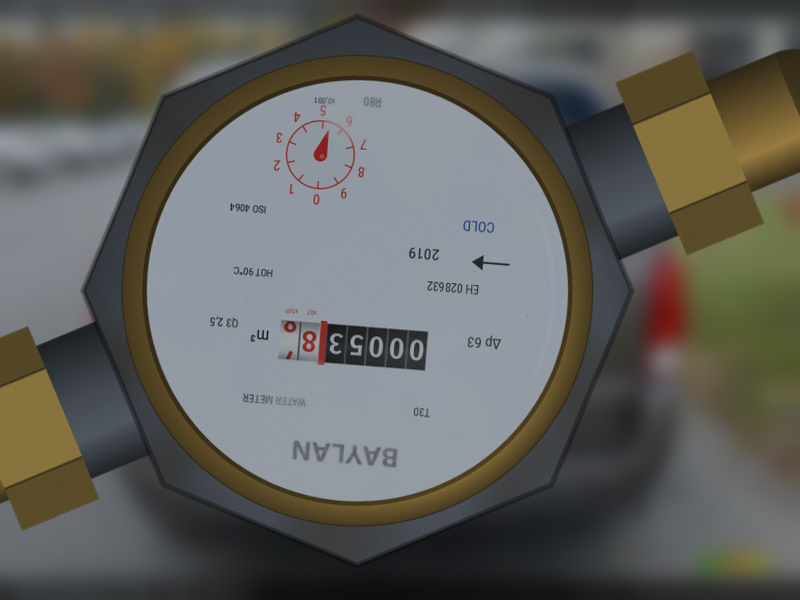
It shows 53.875 m³
